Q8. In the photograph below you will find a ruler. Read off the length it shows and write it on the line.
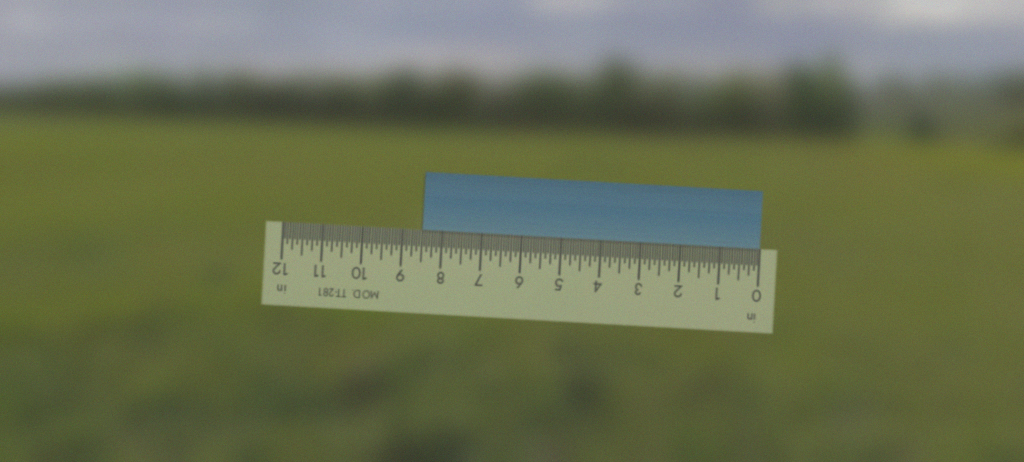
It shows 8.5 in
